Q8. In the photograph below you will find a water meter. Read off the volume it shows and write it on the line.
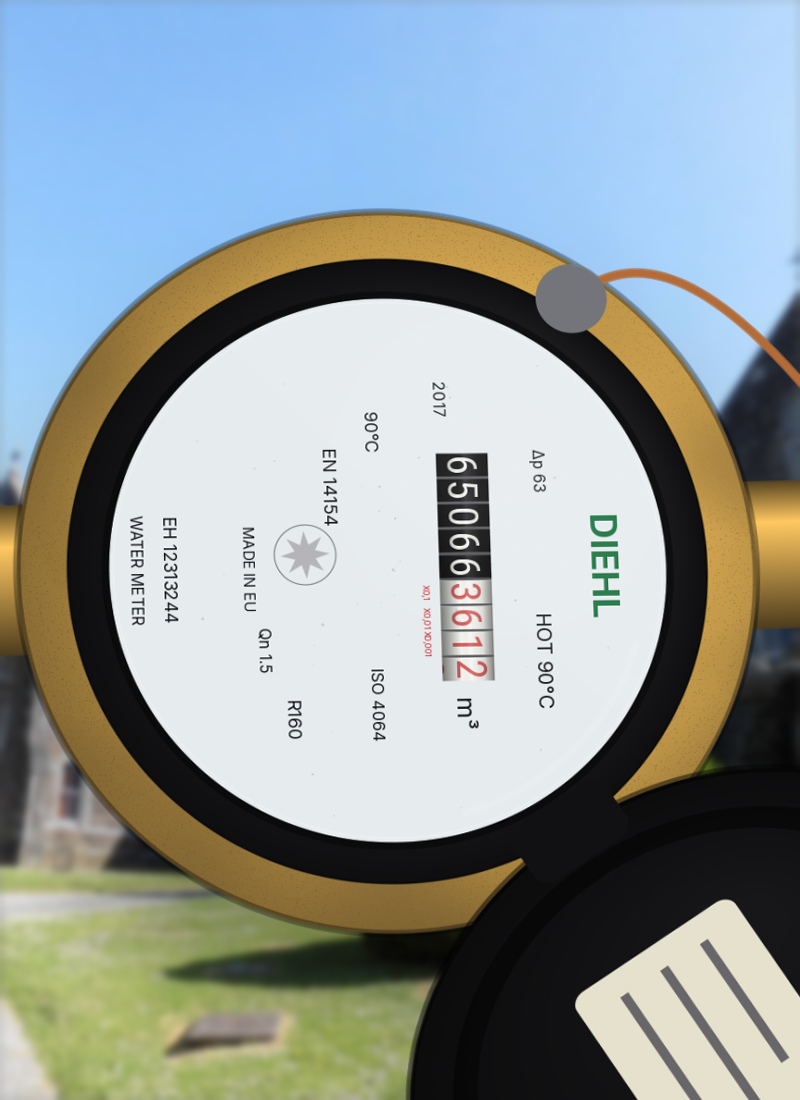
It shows 65066.3612 m³
